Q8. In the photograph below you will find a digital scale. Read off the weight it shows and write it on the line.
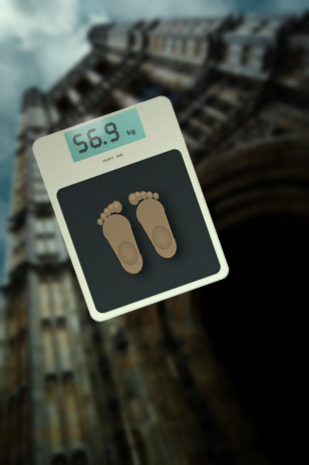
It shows 56.9 kg
